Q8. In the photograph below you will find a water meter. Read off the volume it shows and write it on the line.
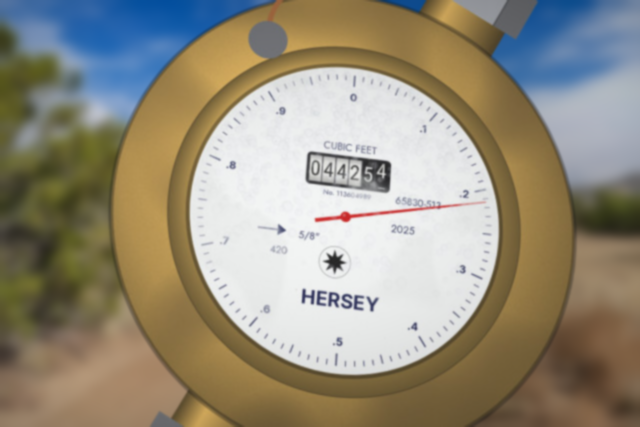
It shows 44254.21 ft³
